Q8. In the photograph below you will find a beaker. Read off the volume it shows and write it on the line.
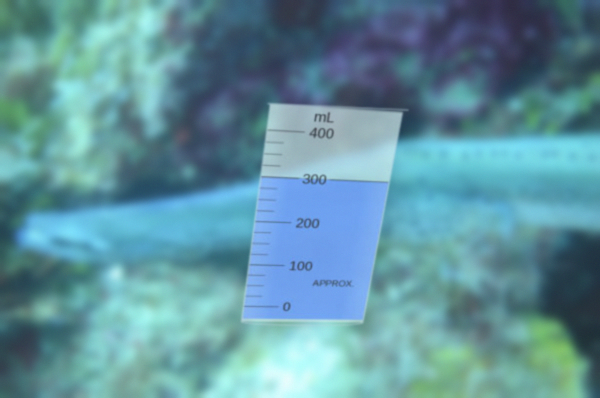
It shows 300 mL
